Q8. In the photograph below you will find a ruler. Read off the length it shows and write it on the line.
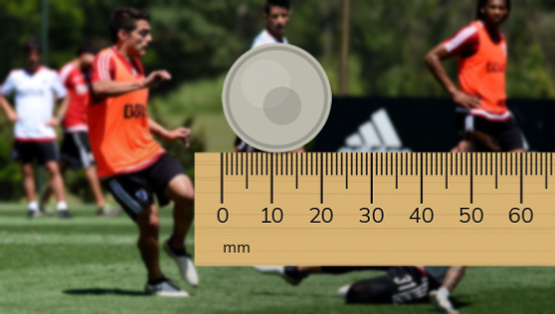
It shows 22 mm
